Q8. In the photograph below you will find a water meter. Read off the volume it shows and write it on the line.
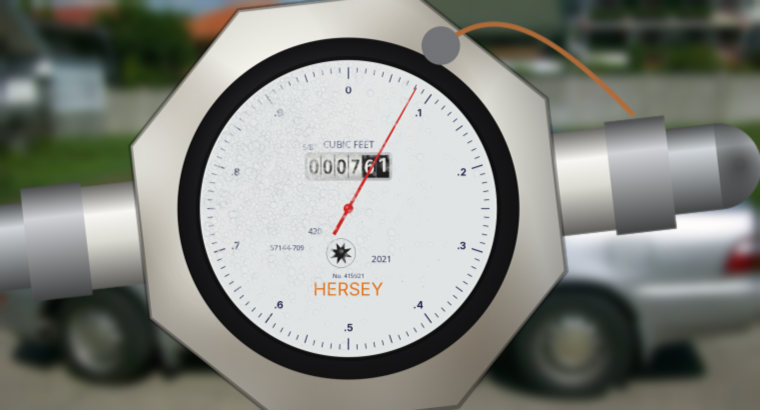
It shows 761.08 ft³
